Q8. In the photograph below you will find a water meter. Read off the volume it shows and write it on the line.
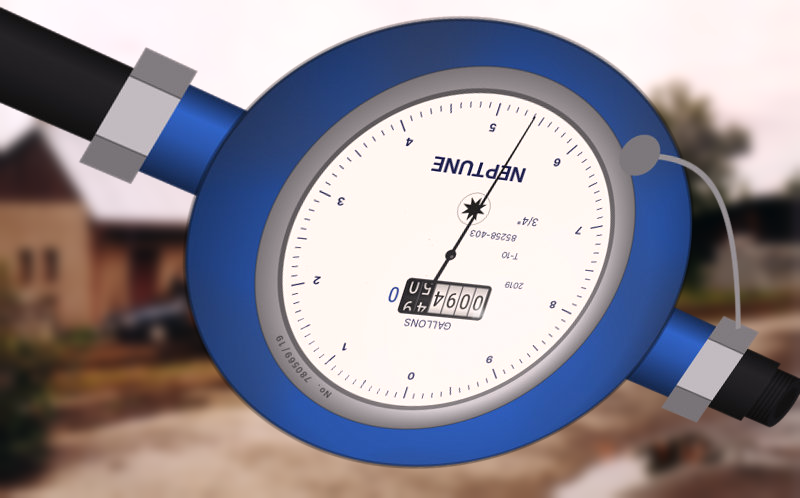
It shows 94495.4 gal
